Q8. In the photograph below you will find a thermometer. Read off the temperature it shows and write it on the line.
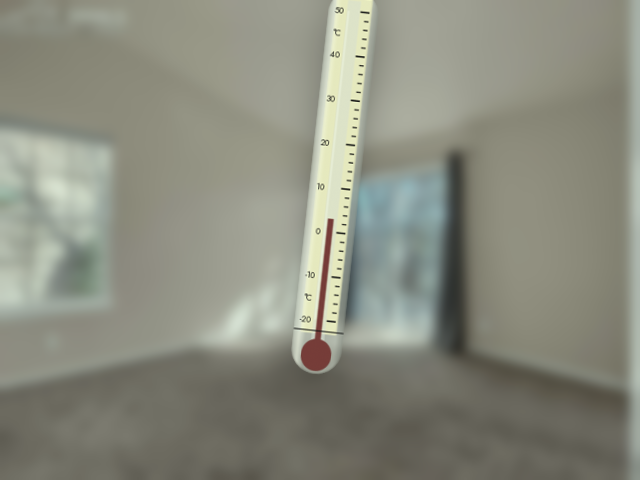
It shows 3 °C
